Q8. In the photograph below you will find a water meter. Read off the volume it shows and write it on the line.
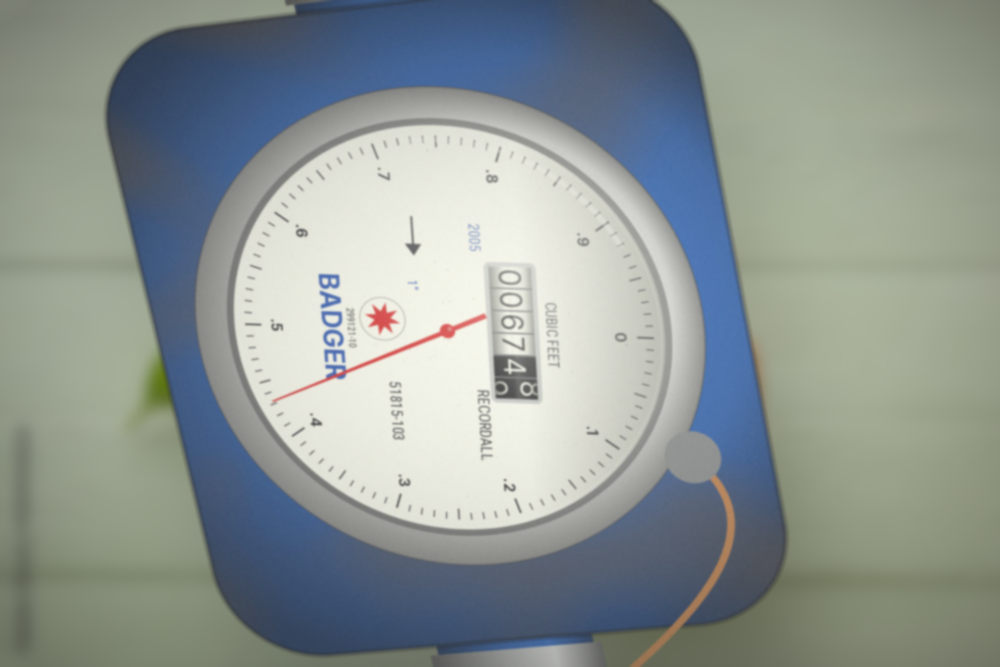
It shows 6748.43 ft³
